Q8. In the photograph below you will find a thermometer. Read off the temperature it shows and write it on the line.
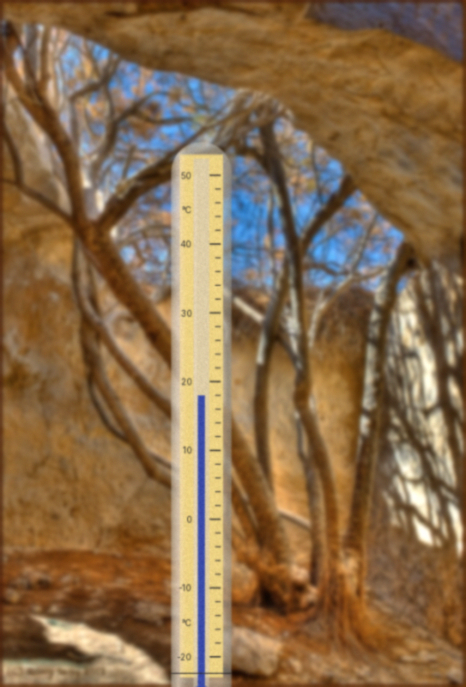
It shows 18 °C
